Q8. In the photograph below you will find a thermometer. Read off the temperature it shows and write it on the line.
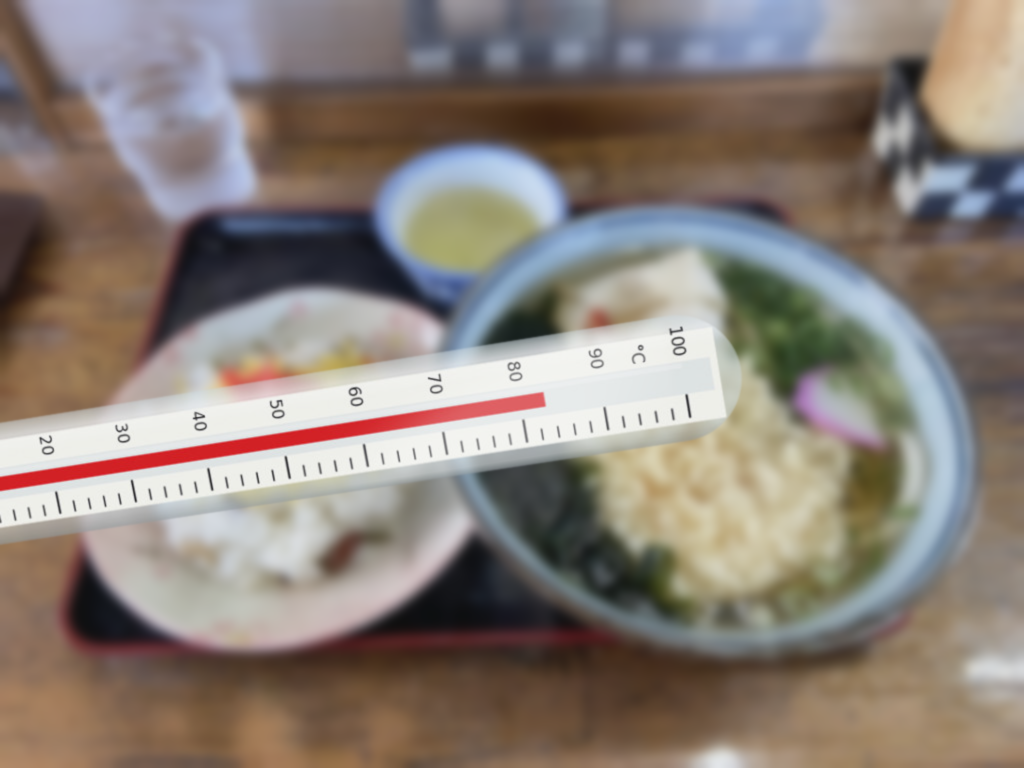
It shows 83 °C
